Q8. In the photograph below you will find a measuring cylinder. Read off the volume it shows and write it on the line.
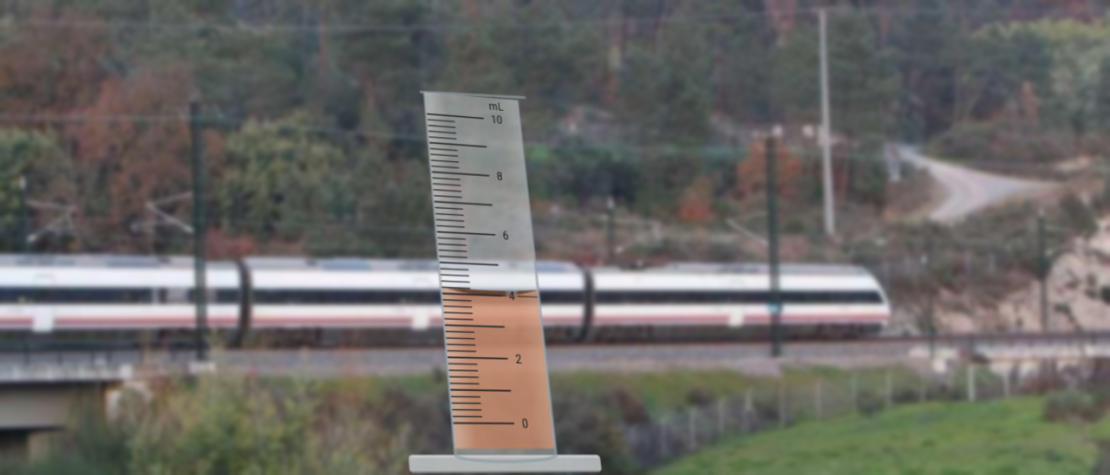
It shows 4 mL
